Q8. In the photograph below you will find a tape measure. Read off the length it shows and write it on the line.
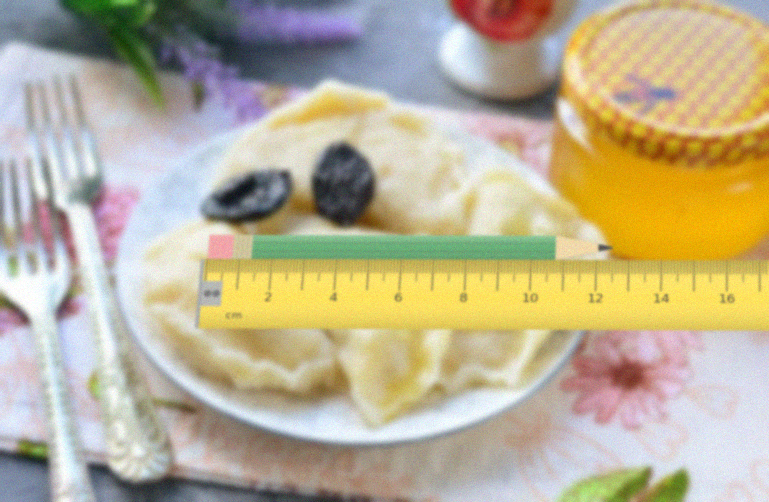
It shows 12.5 cm
